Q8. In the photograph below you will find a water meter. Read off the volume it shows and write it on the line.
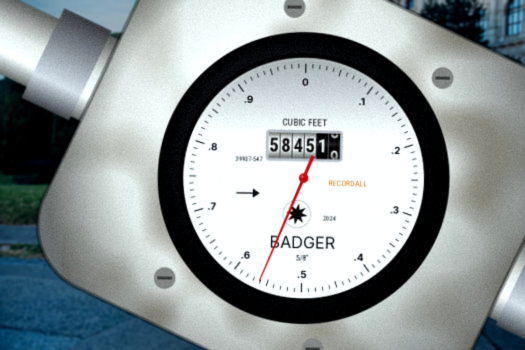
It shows 584518.56 ft³
